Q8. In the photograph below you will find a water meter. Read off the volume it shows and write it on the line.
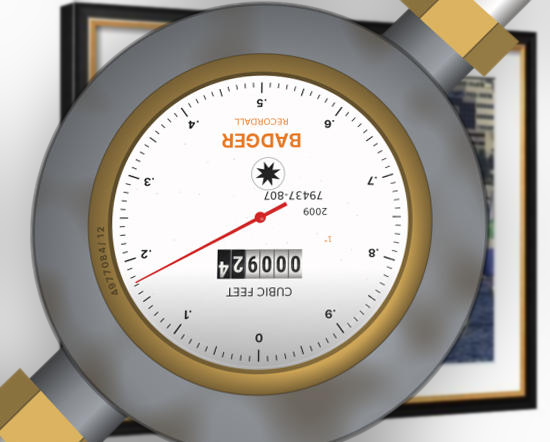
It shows 924.17 ft³
